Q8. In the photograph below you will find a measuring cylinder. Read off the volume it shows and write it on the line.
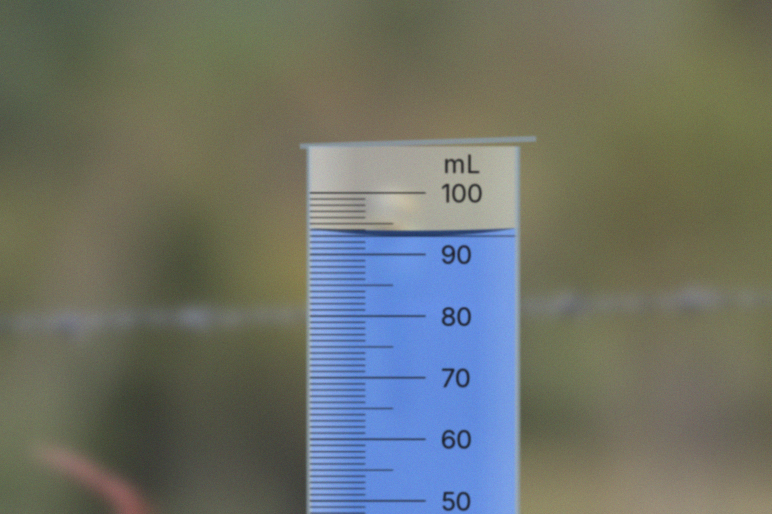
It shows 93 mL
